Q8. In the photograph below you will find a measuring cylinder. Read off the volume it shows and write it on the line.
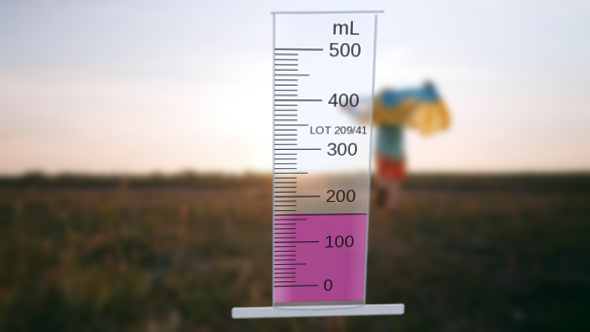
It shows 160 mL
